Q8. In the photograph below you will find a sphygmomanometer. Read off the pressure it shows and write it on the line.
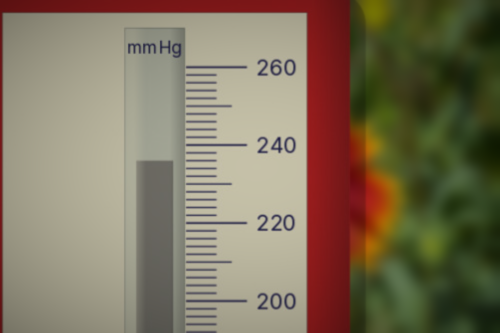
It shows 236 mmHg
